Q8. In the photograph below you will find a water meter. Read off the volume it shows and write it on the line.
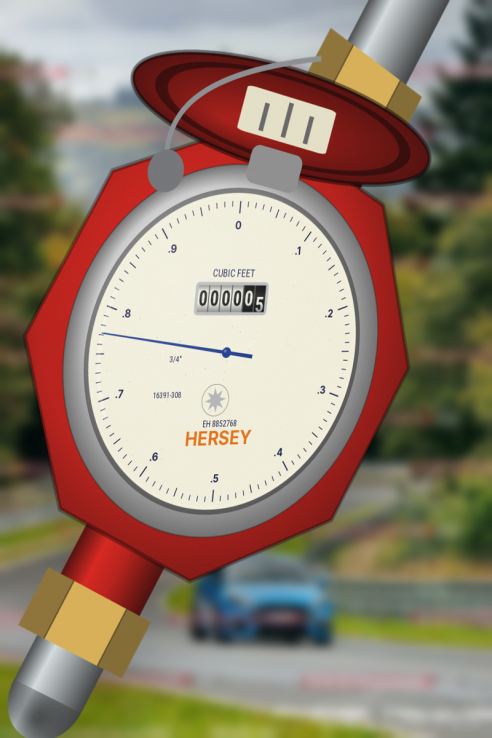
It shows 4.77 ft³
